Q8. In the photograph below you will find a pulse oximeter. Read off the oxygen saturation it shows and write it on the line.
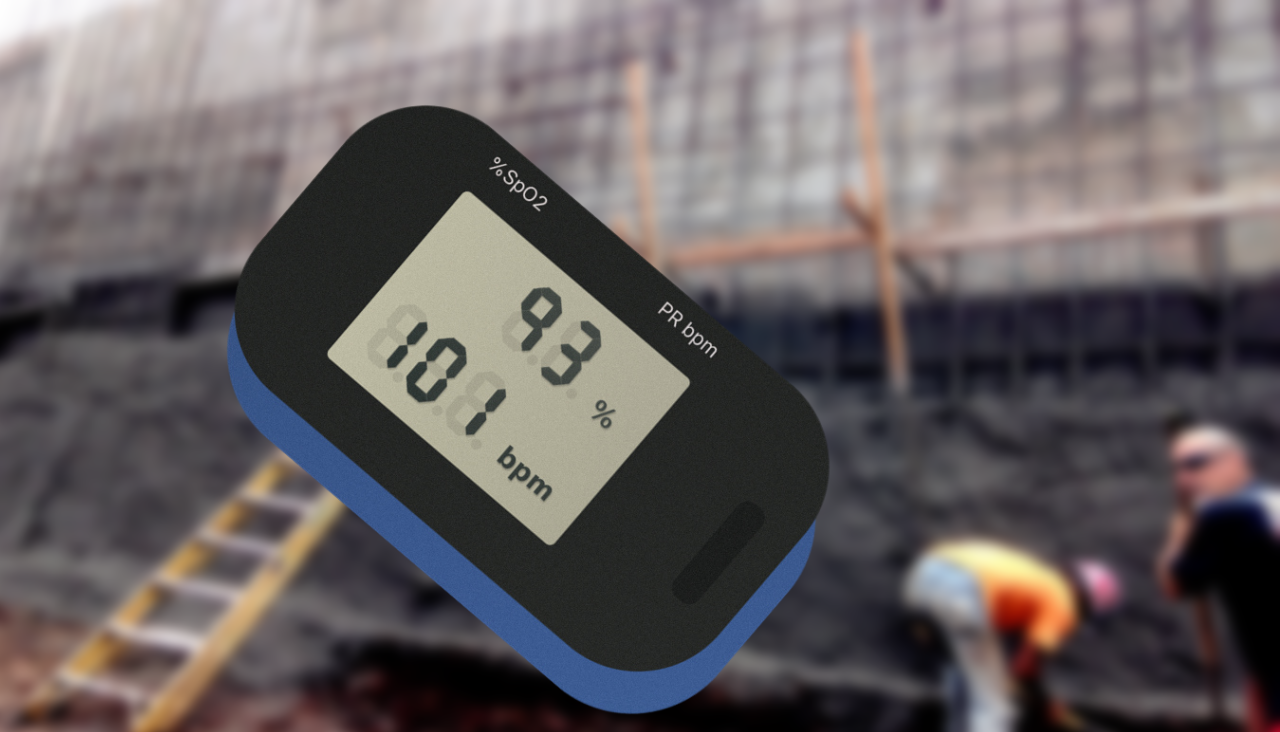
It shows 93 %
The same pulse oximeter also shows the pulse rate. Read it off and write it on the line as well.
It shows 101 bpm
